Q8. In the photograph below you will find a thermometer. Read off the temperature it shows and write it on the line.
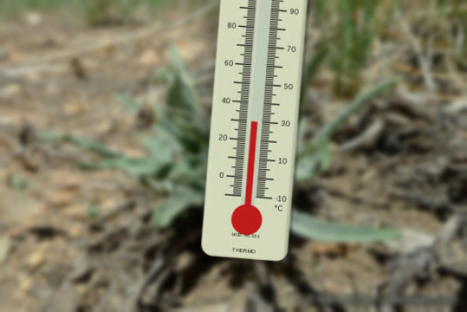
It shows 30 °C
